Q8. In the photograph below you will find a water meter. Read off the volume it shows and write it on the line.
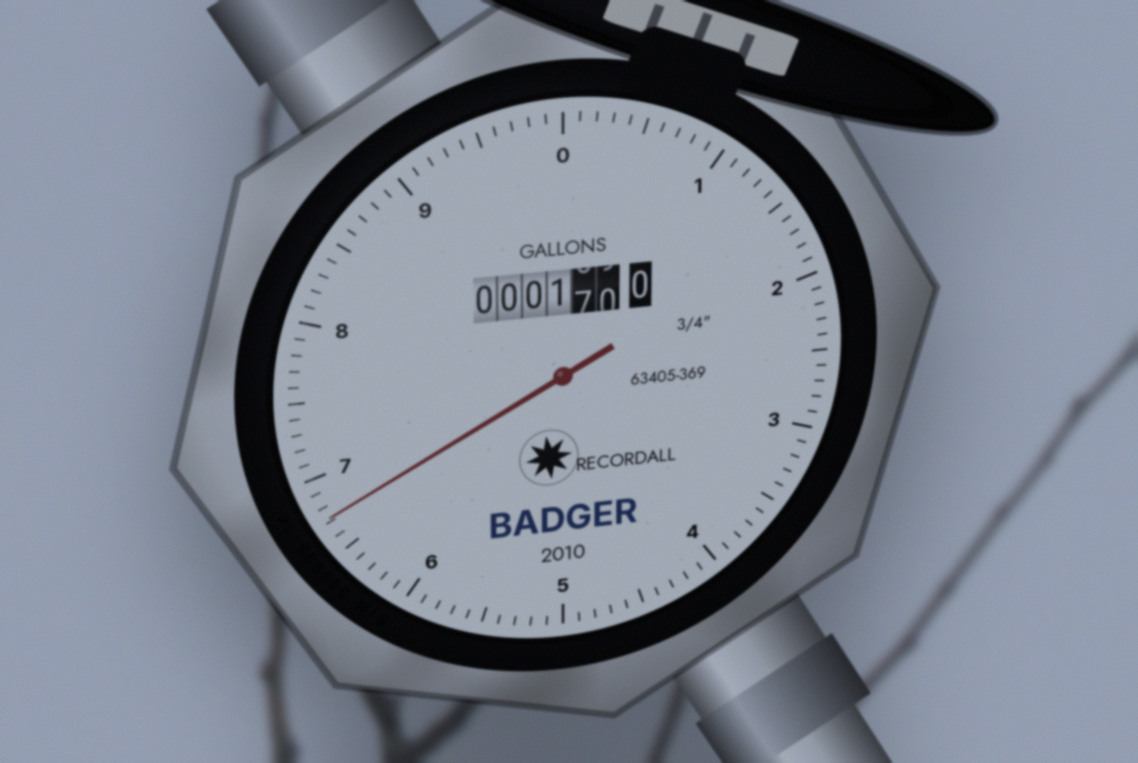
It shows 1696.7 gal
